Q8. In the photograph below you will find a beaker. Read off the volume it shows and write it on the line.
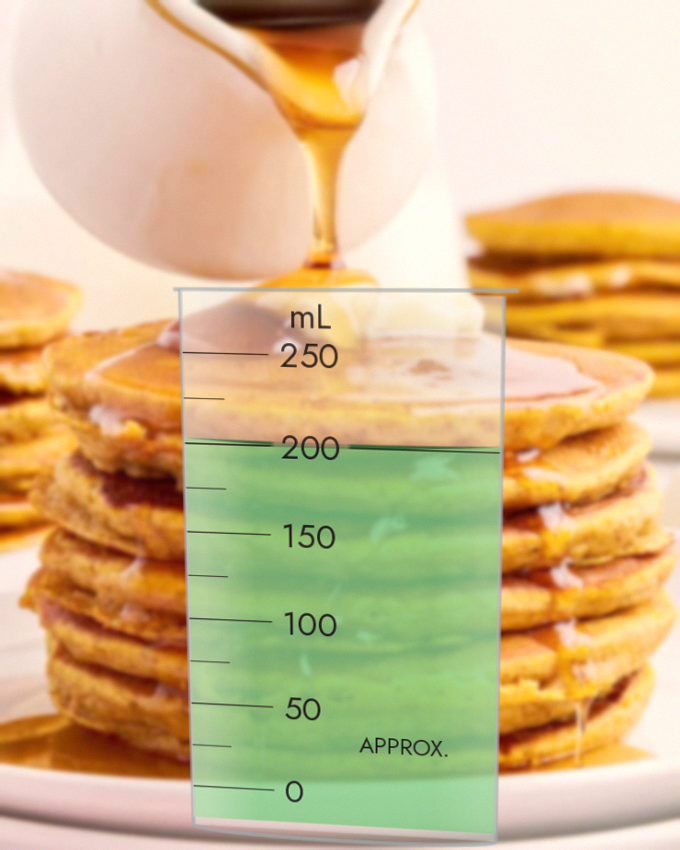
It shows 200 mL
